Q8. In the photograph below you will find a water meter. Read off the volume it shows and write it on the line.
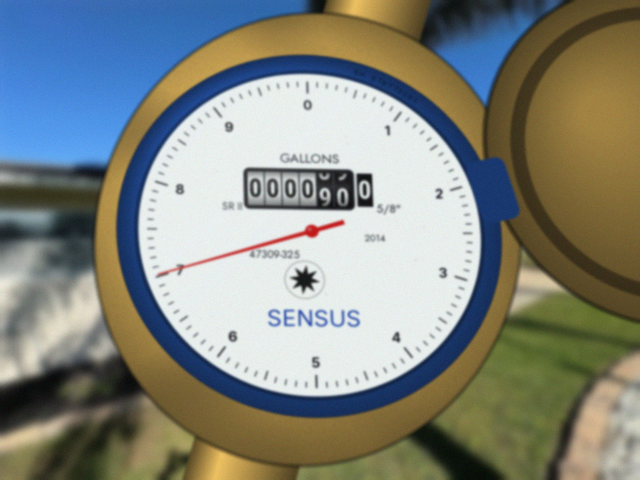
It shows 897.0 gal
